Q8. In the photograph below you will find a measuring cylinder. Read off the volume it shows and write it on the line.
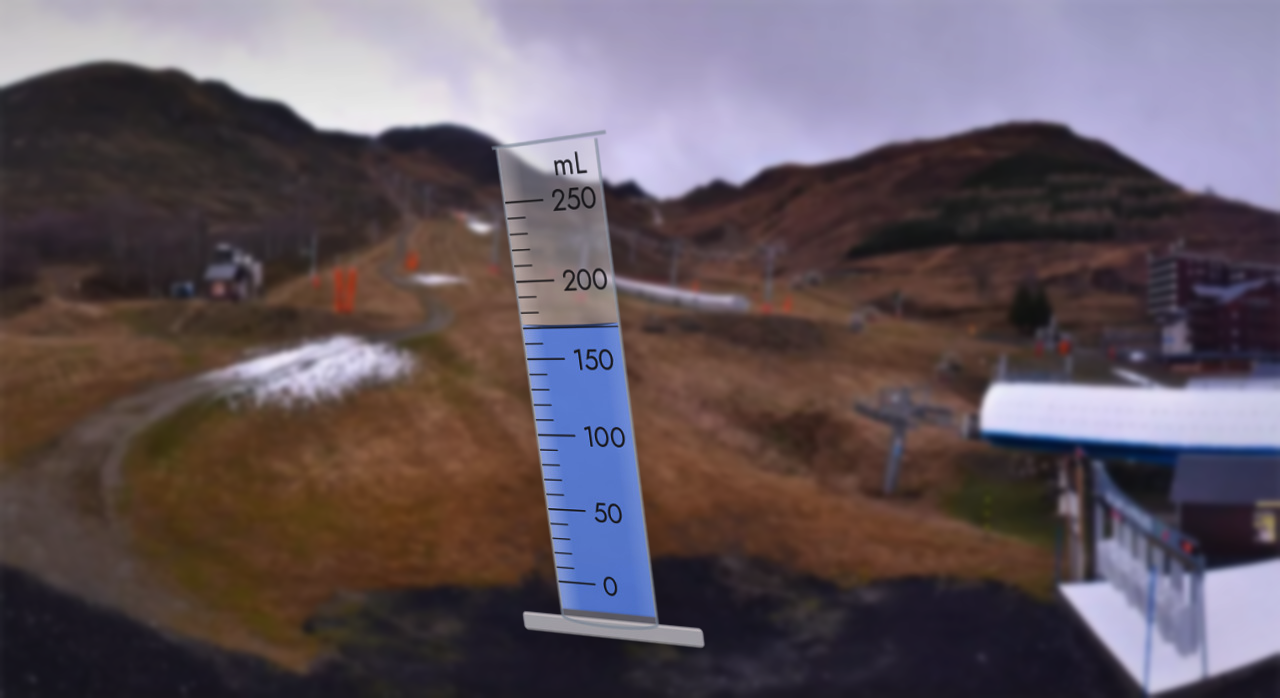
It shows 170 mL
